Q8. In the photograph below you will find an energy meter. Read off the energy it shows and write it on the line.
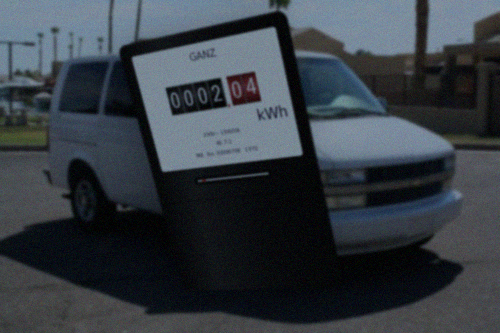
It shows 2.04 kWh
